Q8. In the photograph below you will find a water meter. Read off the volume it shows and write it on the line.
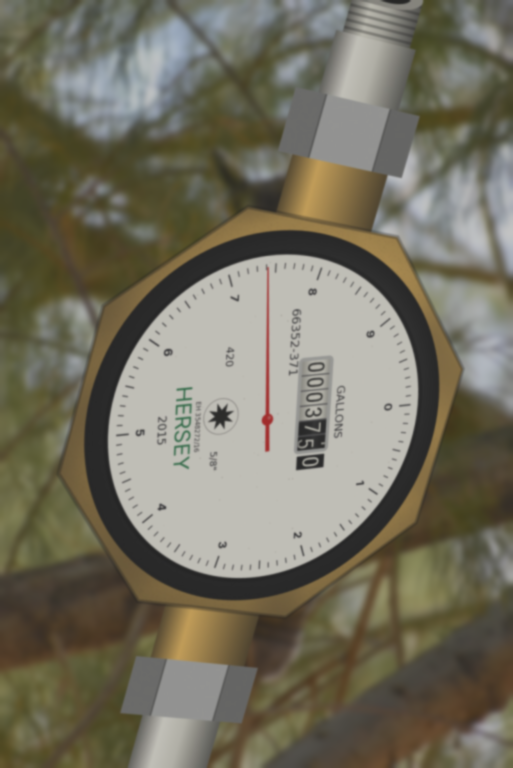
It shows 3747.4 gal
